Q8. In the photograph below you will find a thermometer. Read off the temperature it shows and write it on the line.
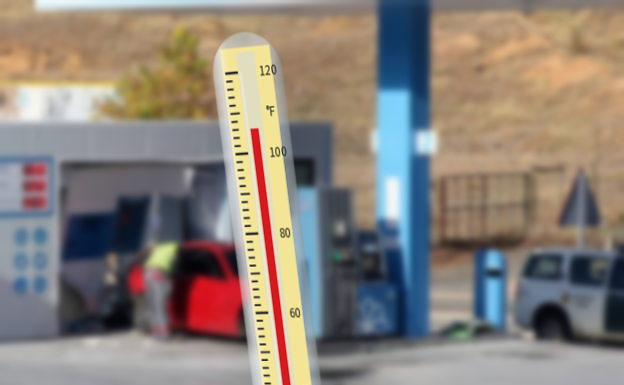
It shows 106 °F
